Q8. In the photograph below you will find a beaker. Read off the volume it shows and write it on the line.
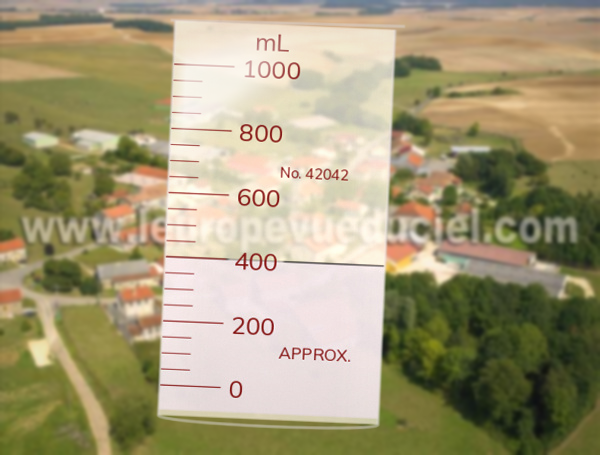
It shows 400 mL
